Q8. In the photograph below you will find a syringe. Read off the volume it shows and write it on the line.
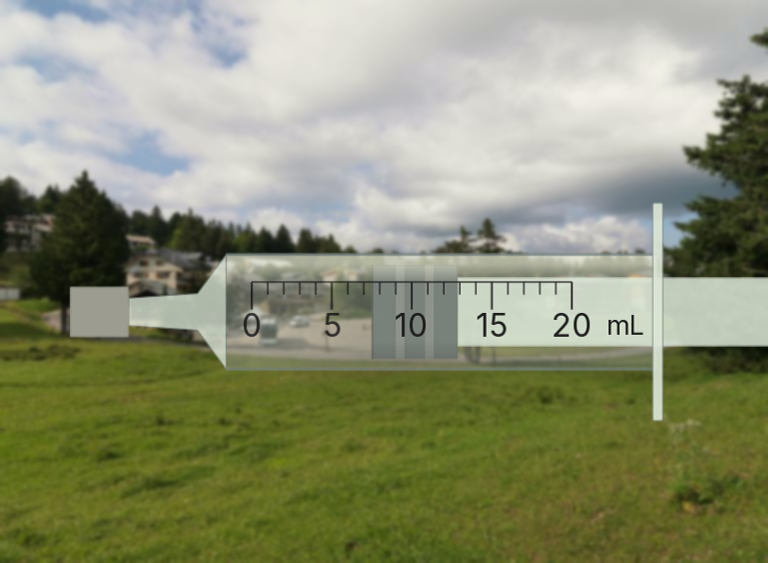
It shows 7.5 mL
